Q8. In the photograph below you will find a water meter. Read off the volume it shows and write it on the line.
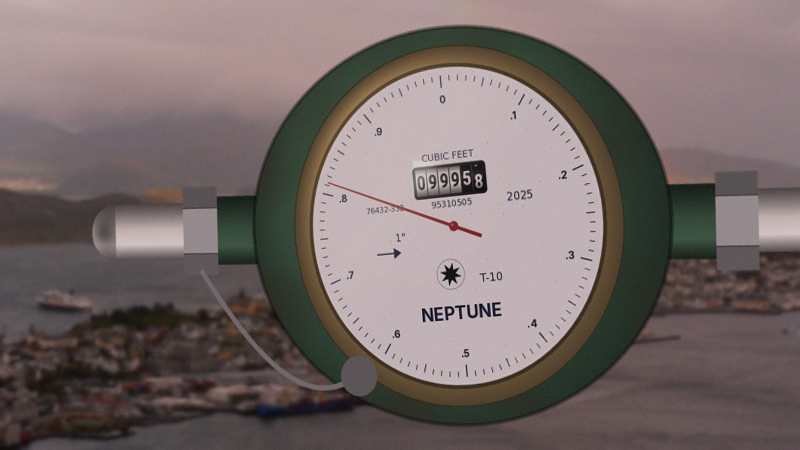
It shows 99957.81 ft³
